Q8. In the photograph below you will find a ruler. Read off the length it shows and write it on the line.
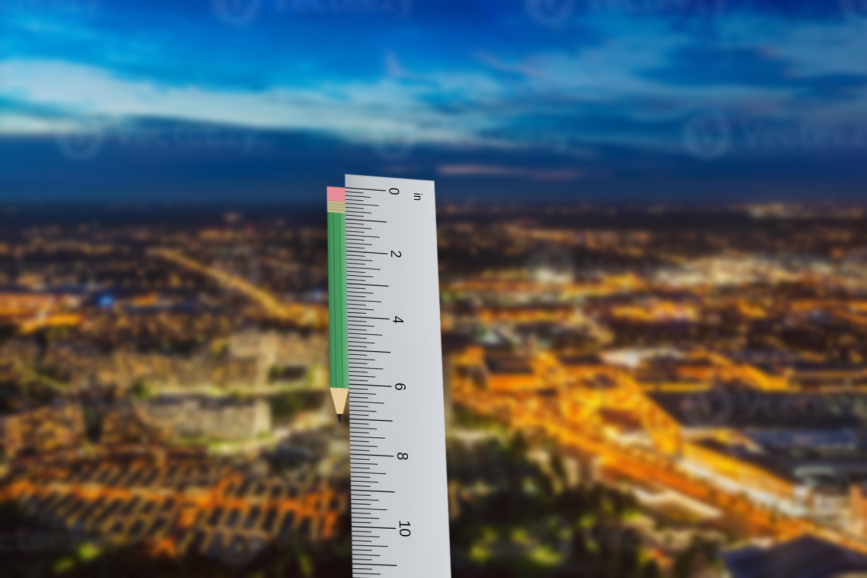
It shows 7.125 in
